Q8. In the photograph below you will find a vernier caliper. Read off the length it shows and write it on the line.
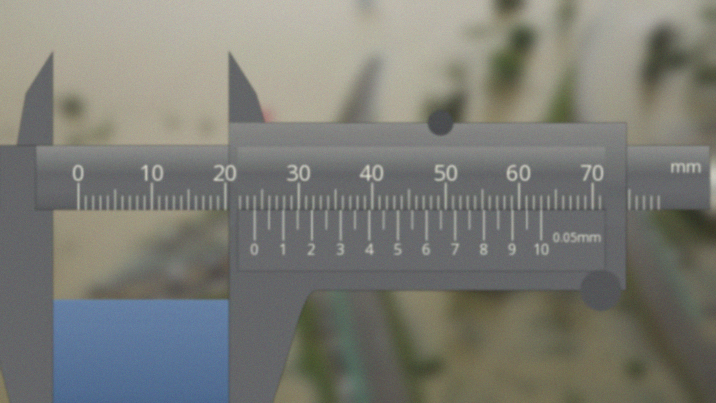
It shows 24.0 mm
